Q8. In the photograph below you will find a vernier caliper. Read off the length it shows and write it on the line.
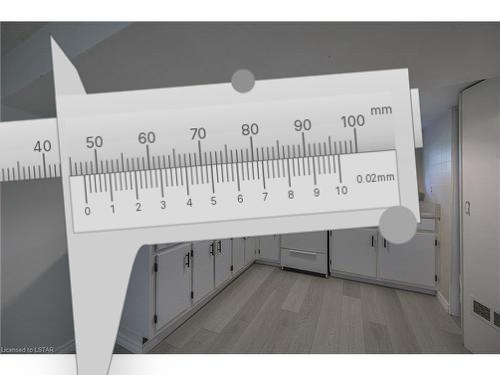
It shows 47.5 mm
